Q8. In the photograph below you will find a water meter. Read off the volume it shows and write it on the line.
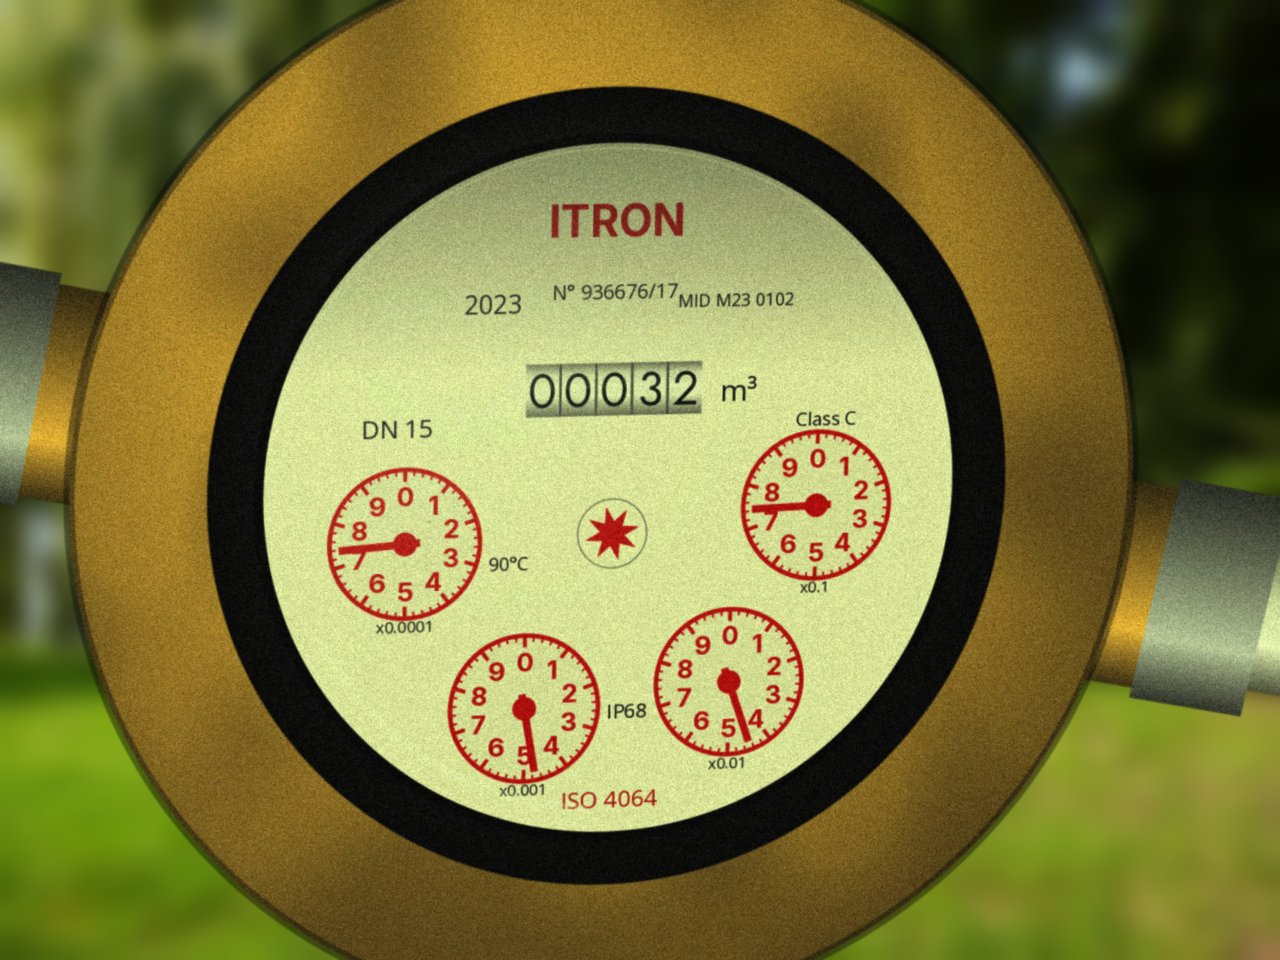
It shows 32.7447 m³
